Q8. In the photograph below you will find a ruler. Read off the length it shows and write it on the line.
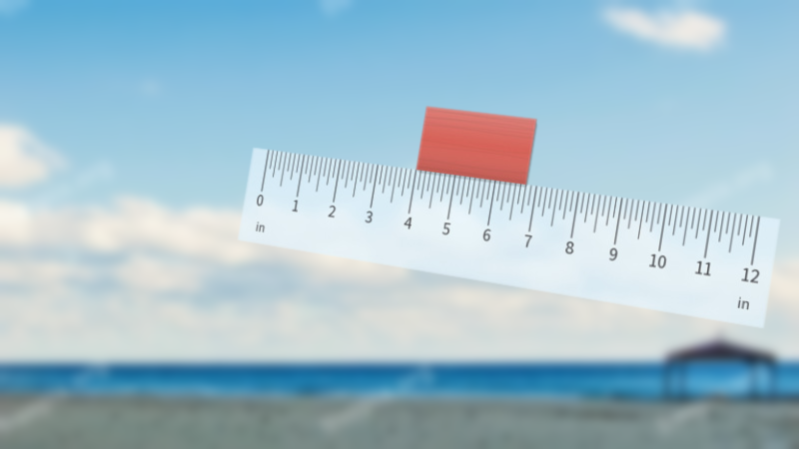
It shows 2.75 in
